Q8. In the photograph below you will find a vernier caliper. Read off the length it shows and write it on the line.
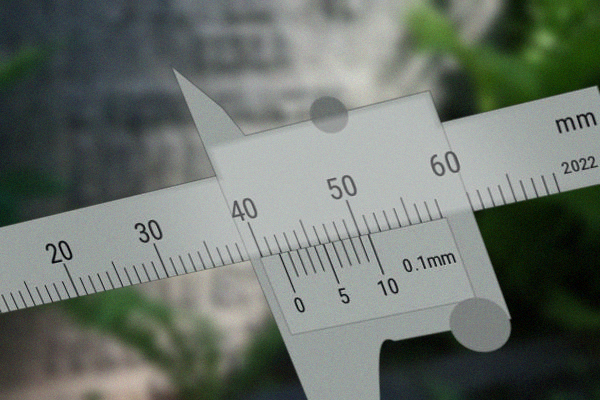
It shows 41.8 mm
